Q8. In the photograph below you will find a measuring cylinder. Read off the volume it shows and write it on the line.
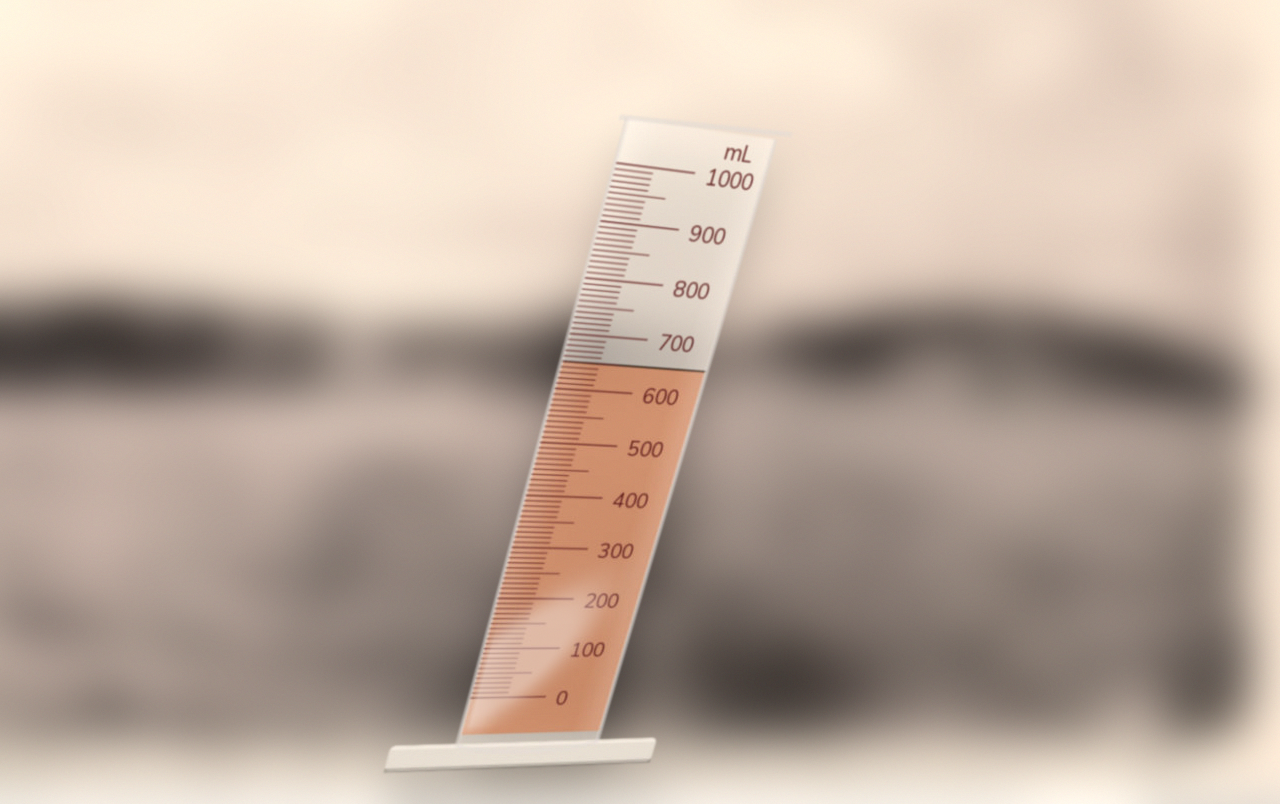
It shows 650 mL
